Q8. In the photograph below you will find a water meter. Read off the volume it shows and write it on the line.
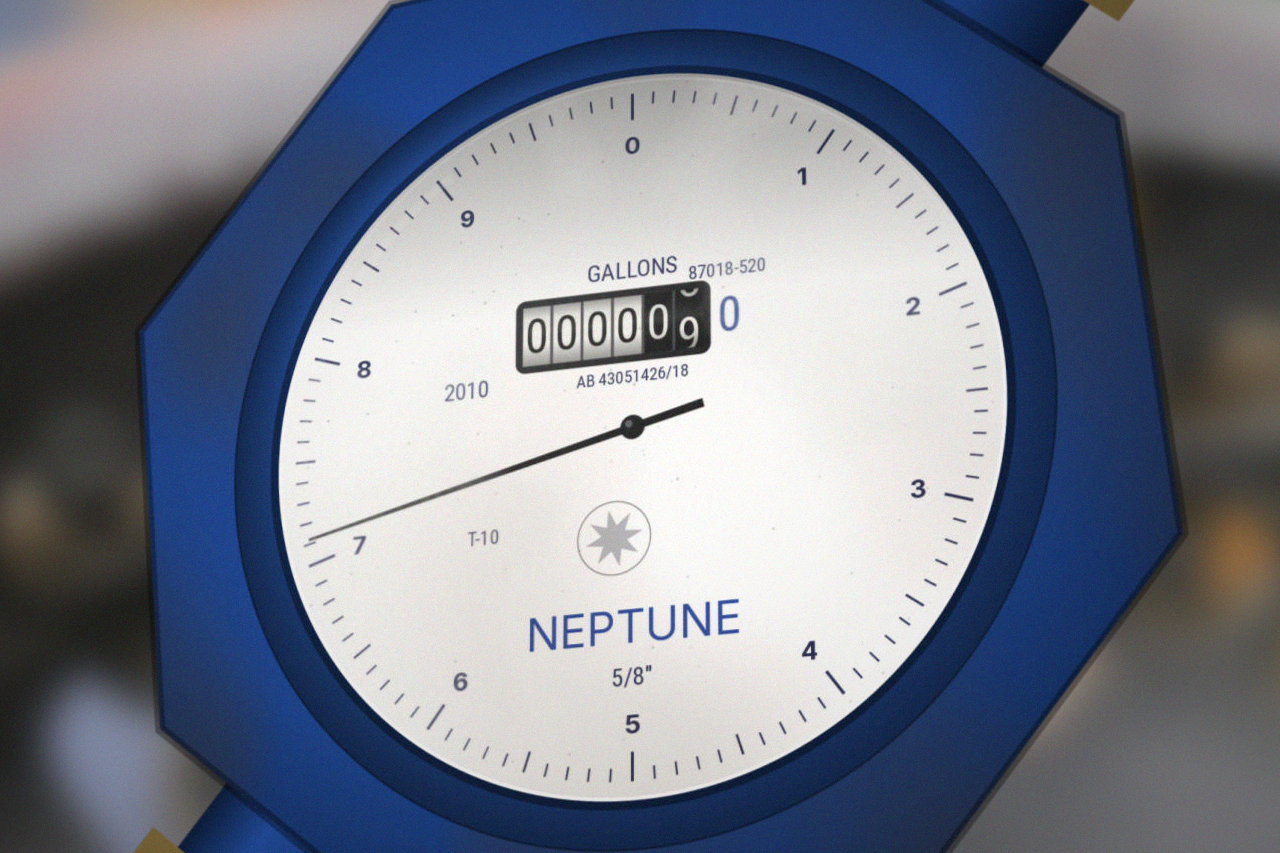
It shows 87.1 gal
